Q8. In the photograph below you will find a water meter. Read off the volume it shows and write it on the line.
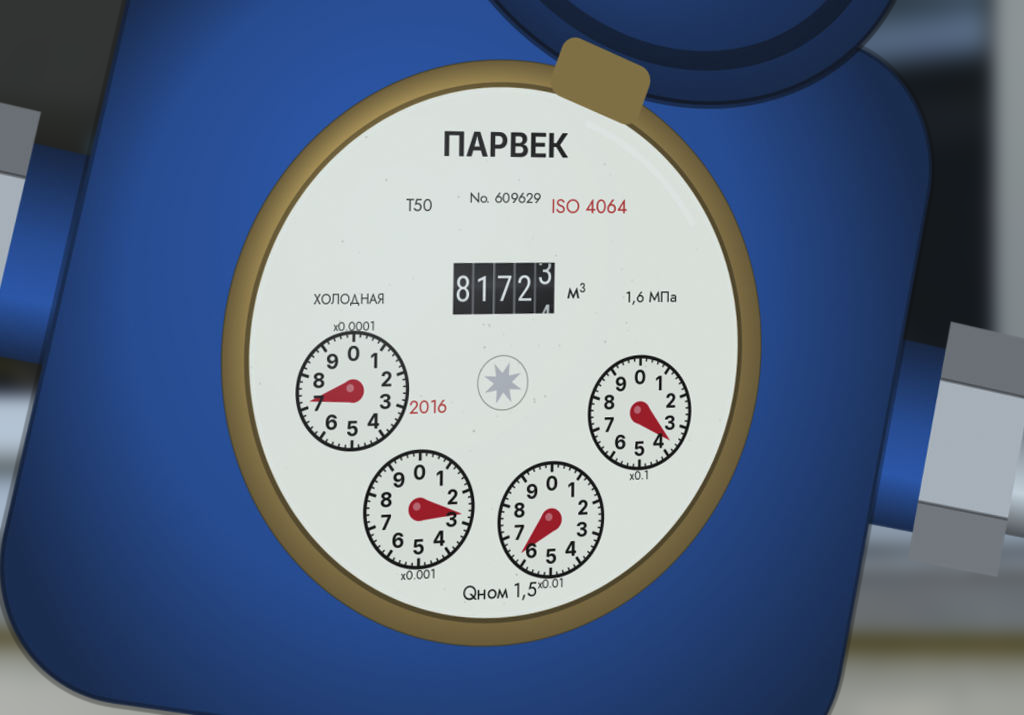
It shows 81723.3627 m³
